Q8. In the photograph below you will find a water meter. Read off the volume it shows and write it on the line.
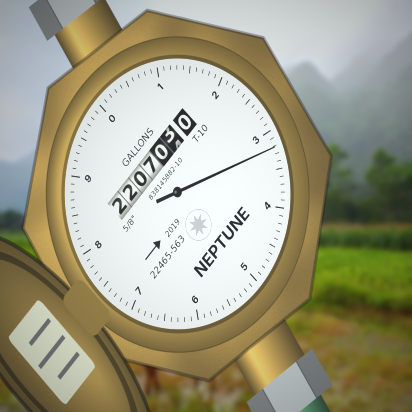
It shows 2207033.2 gal
